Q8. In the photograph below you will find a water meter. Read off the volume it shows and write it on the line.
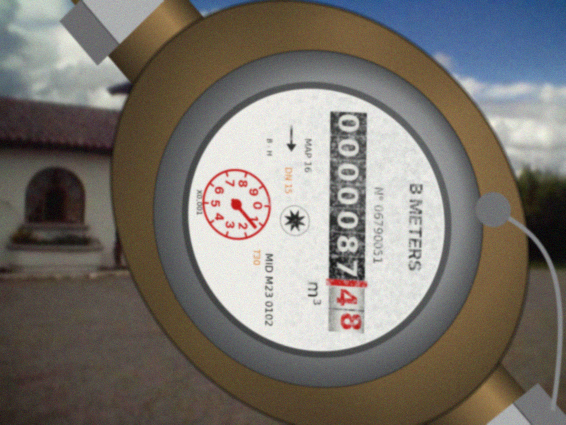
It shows 87.481 m³
